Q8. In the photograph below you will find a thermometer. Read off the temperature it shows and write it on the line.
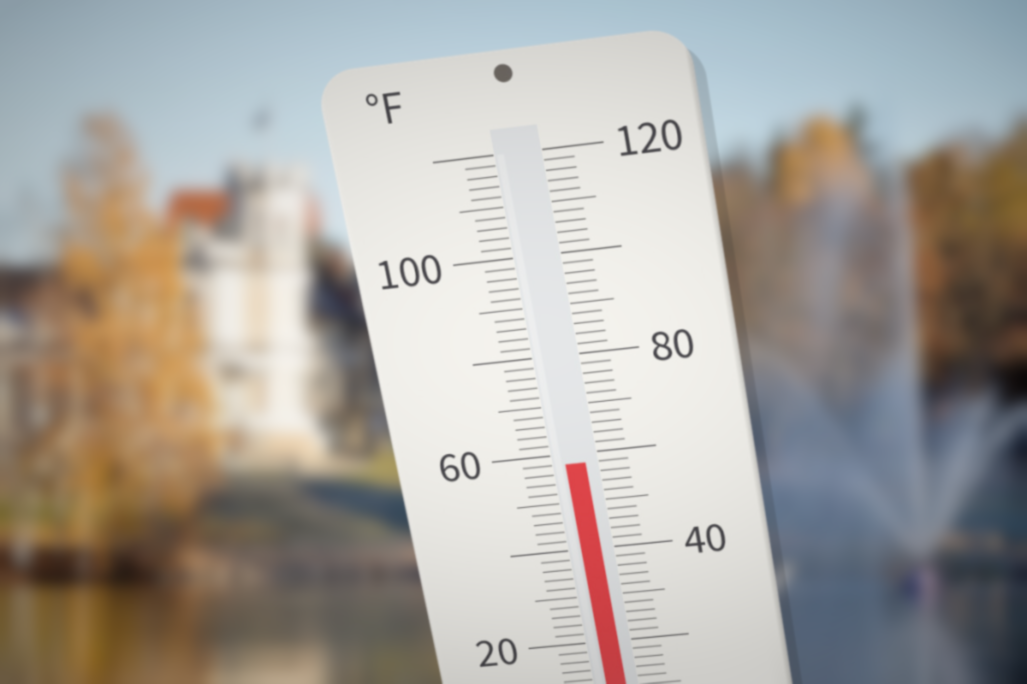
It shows 58 °F
